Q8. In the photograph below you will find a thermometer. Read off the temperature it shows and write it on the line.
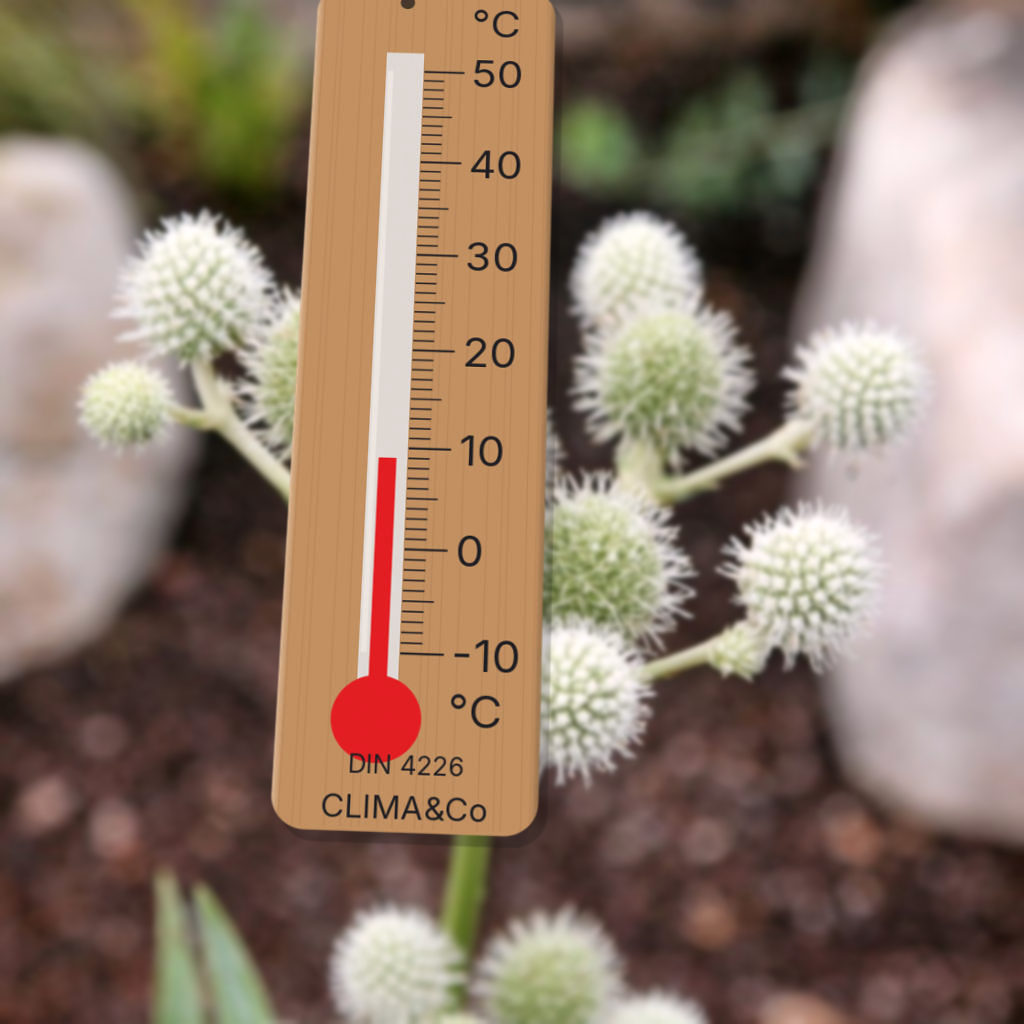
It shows 9 °C
